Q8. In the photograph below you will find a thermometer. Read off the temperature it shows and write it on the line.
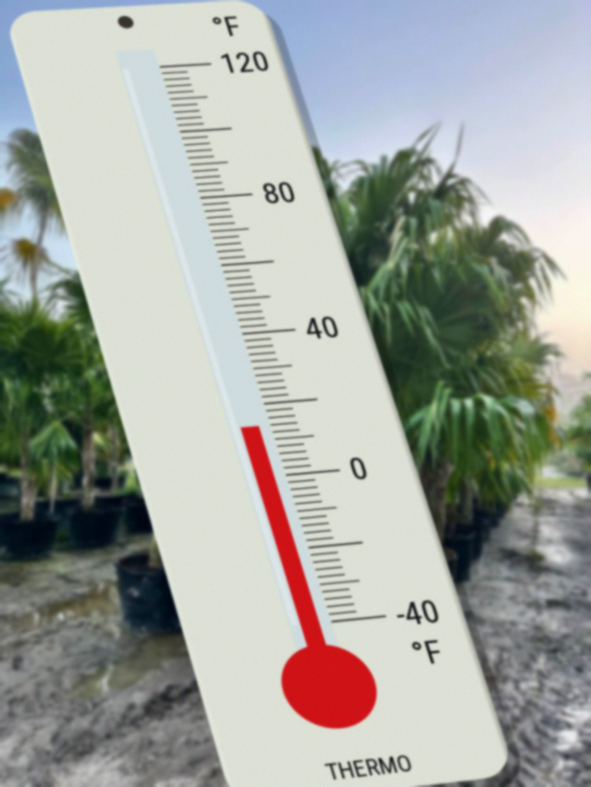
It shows 14 °F
